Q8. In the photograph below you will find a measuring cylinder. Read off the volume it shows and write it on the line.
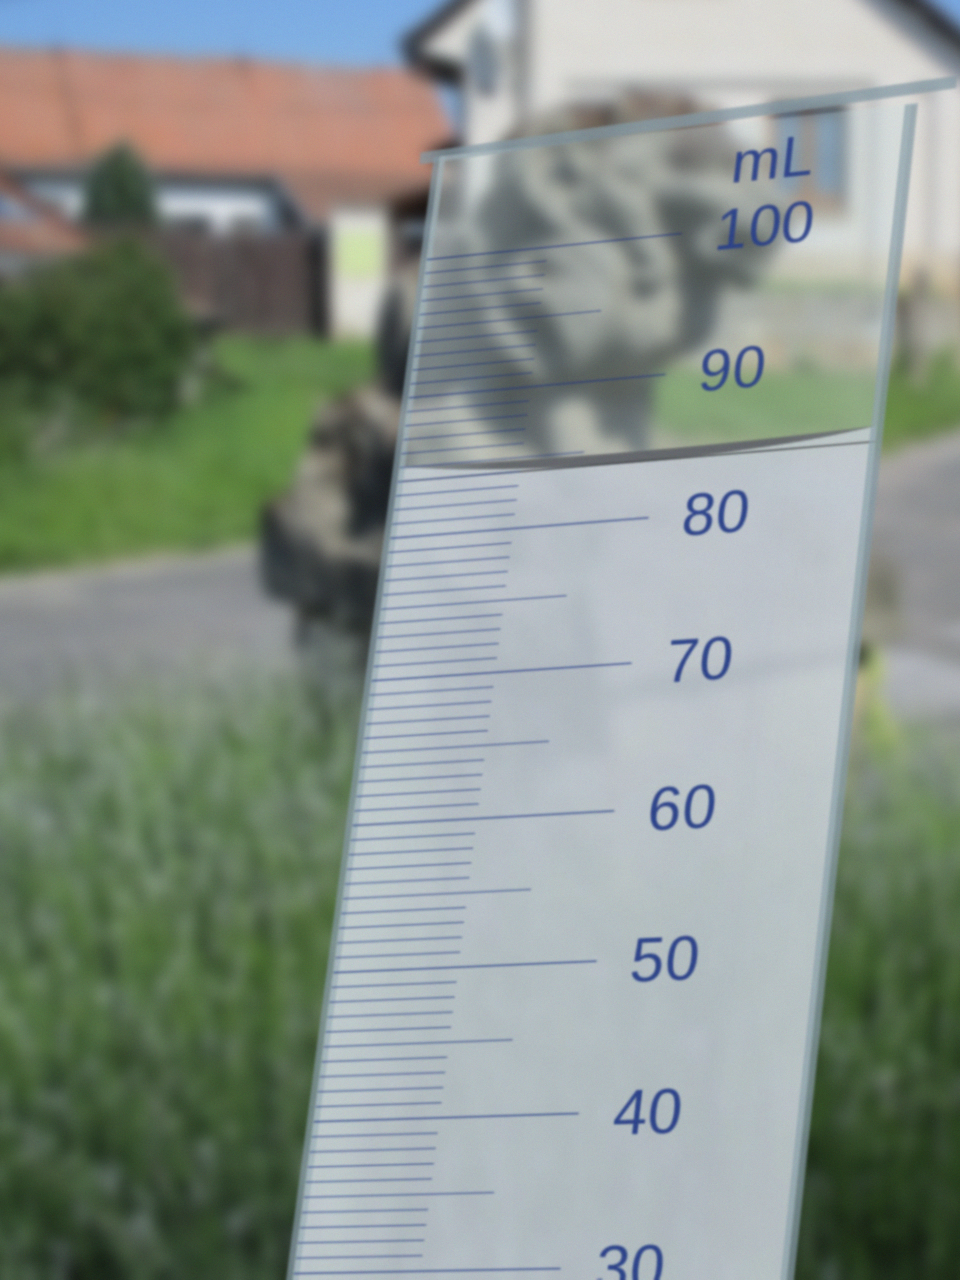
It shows 84 mL
